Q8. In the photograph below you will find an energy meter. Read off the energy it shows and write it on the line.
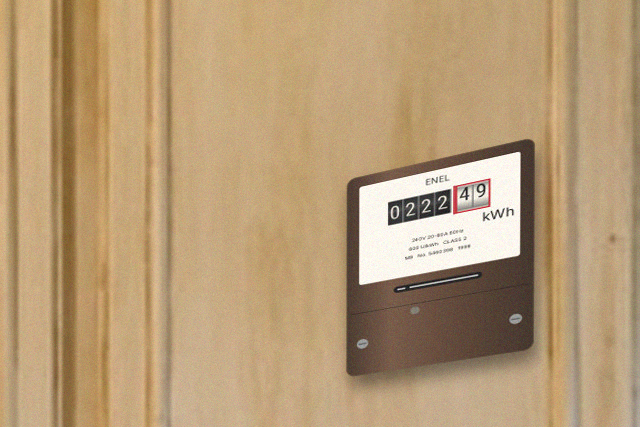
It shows 222.49 kWh
